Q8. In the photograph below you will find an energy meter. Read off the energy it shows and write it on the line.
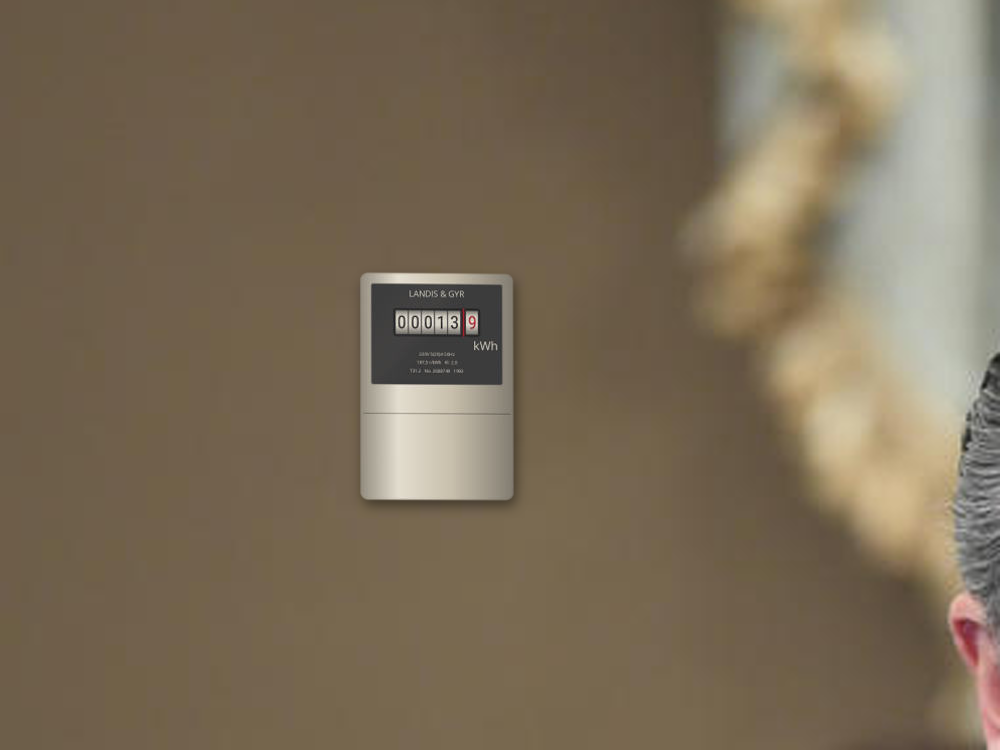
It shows 13.9 kWh
